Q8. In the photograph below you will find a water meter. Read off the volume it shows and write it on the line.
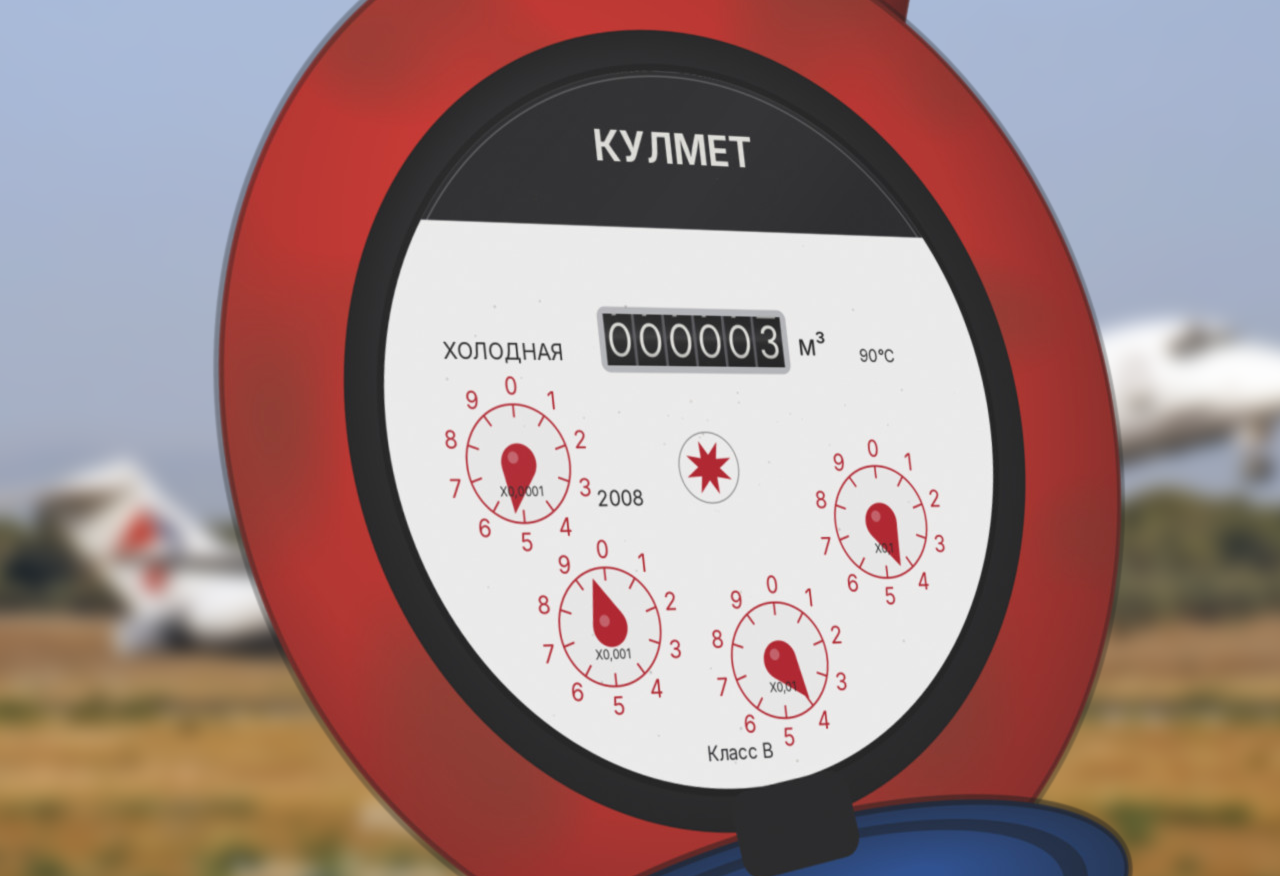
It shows 3.4395 m³
